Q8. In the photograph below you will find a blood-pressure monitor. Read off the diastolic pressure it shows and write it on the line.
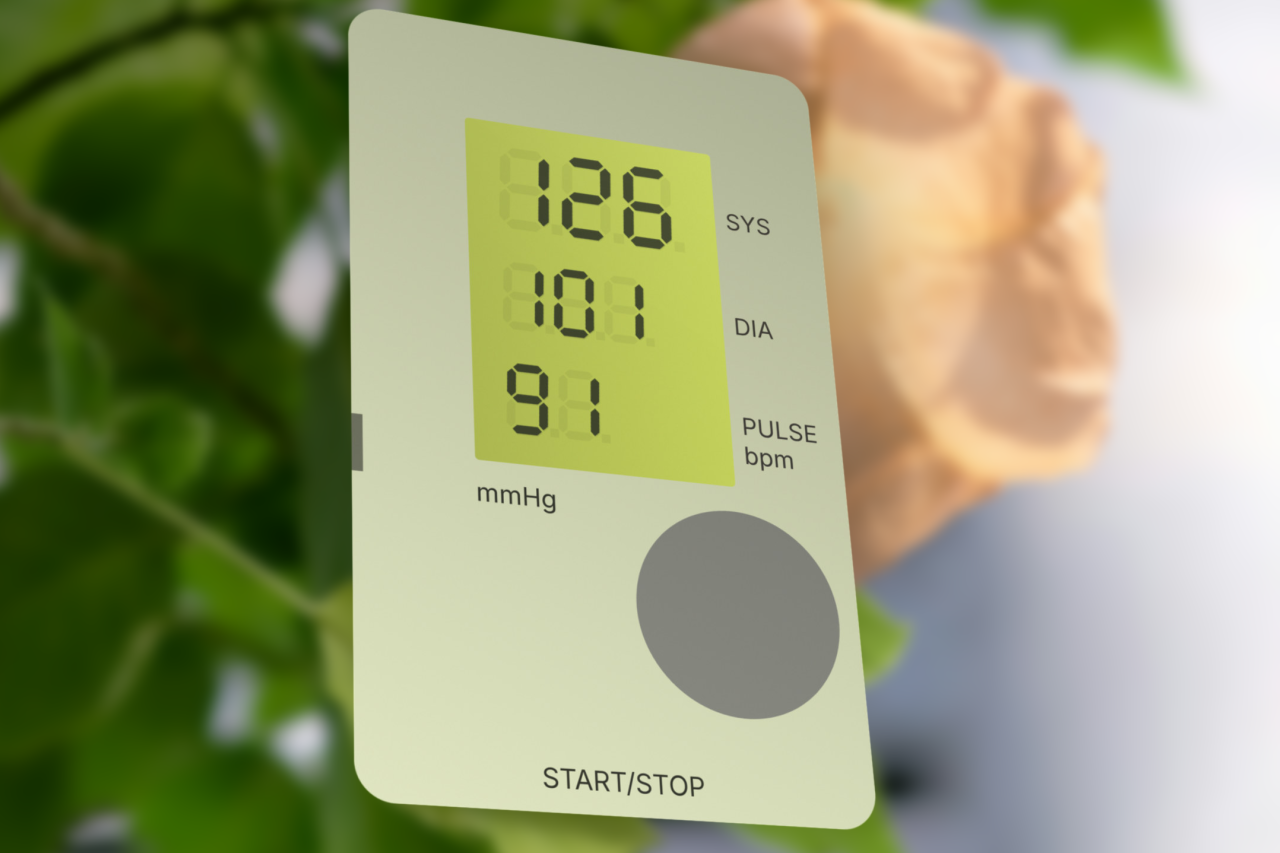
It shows 101 mmHg
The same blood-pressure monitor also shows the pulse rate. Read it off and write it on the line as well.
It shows 91 bpm
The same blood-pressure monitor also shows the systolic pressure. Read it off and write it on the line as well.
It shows 126 mmHg
